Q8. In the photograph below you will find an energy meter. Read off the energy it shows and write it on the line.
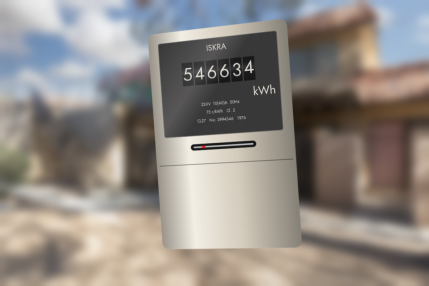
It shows 546634 kWh
